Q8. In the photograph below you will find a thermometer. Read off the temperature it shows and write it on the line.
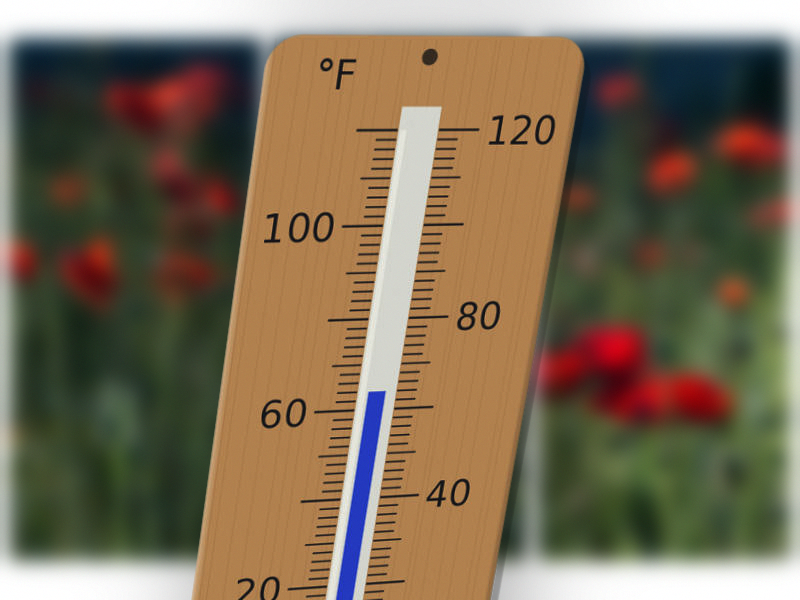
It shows 64 °F
